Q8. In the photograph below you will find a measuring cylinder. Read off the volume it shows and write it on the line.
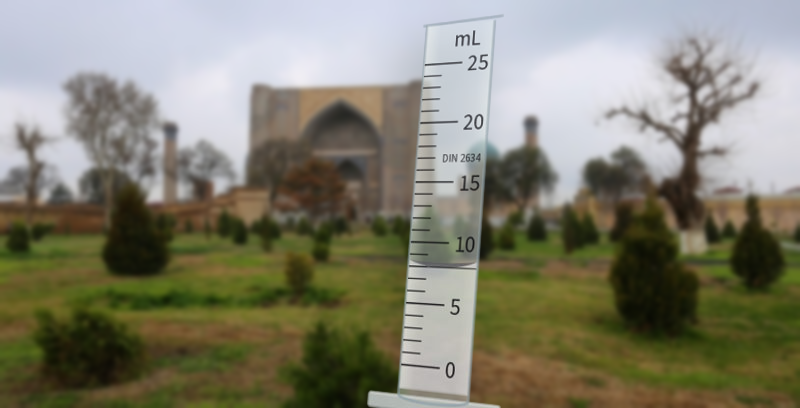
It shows 8 mL
